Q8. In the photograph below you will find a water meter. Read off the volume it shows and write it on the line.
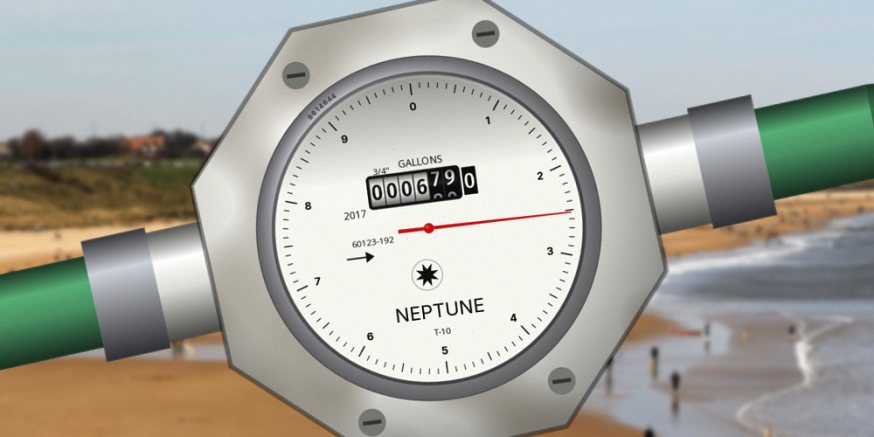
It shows 6792.5 gal
